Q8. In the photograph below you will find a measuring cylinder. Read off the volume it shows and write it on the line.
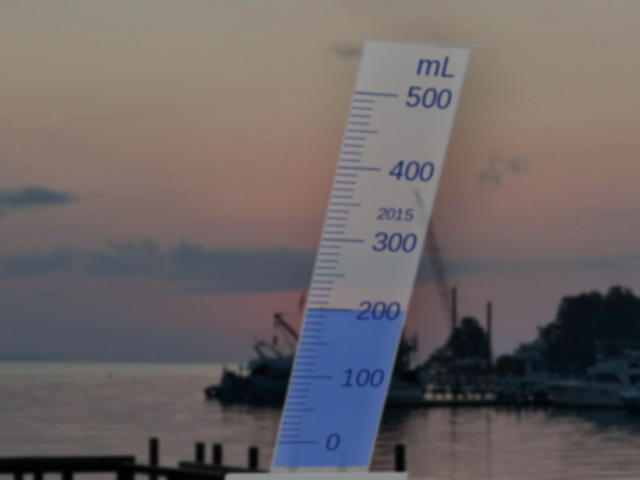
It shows 200 mL
